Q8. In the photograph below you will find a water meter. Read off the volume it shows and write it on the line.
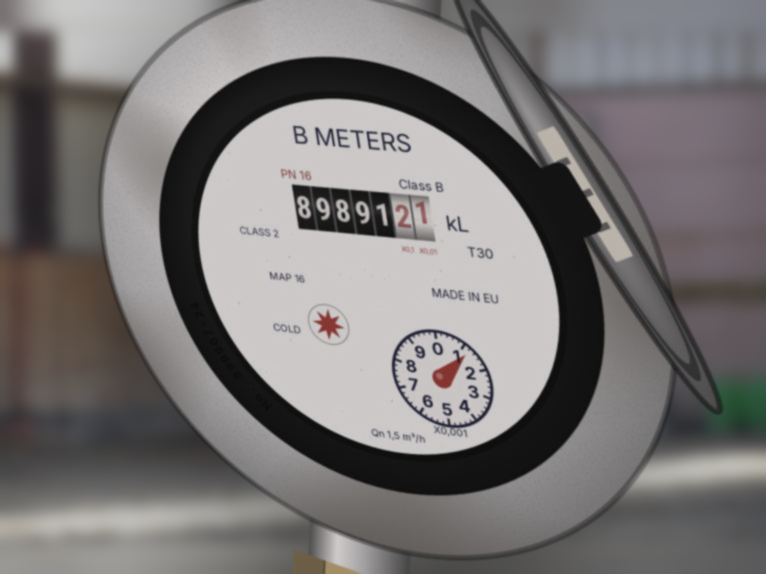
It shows 89891.211 kL
